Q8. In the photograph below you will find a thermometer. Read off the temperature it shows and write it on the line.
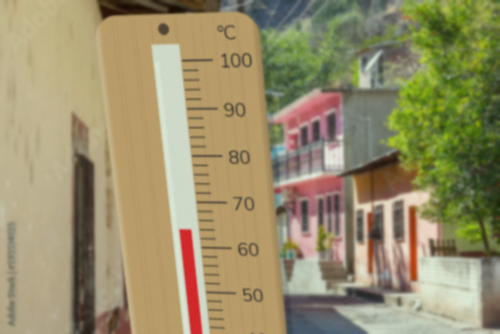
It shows 64 °C
